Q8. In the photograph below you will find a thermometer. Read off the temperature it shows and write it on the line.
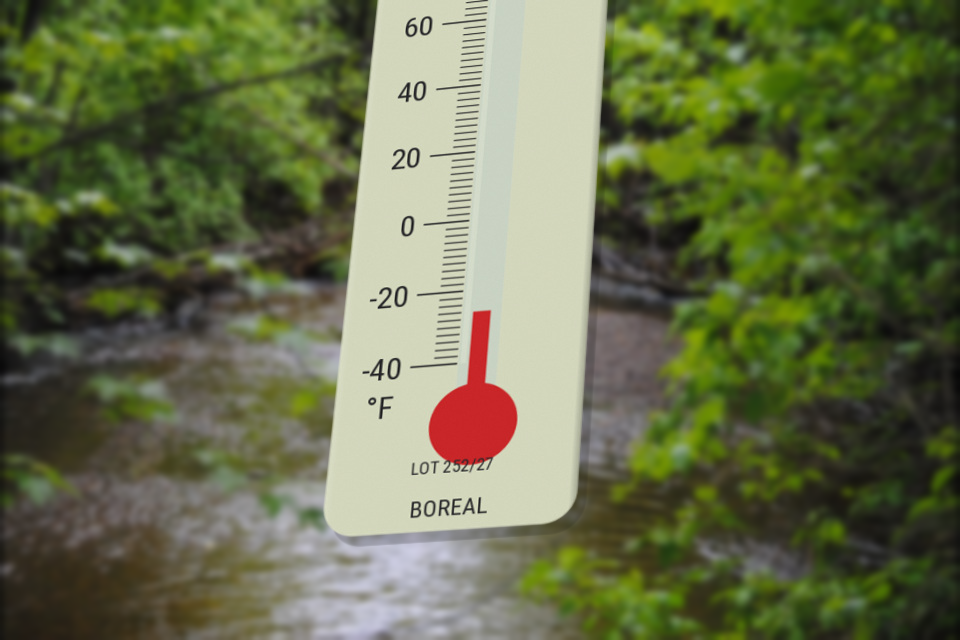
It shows -26 °F
